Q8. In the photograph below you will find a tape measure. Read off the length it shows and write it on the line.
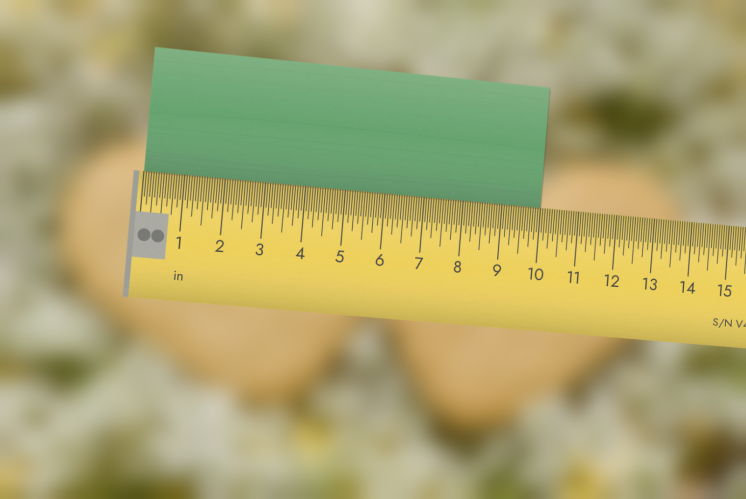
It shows 10 in
